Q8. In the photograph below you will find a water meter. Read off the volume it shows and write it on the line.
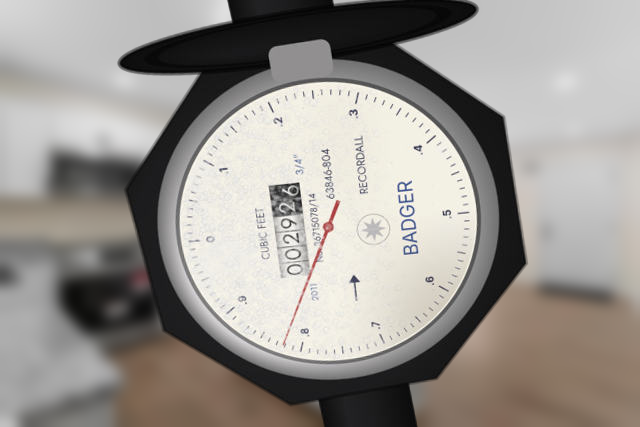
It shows 2925.82 ft³
